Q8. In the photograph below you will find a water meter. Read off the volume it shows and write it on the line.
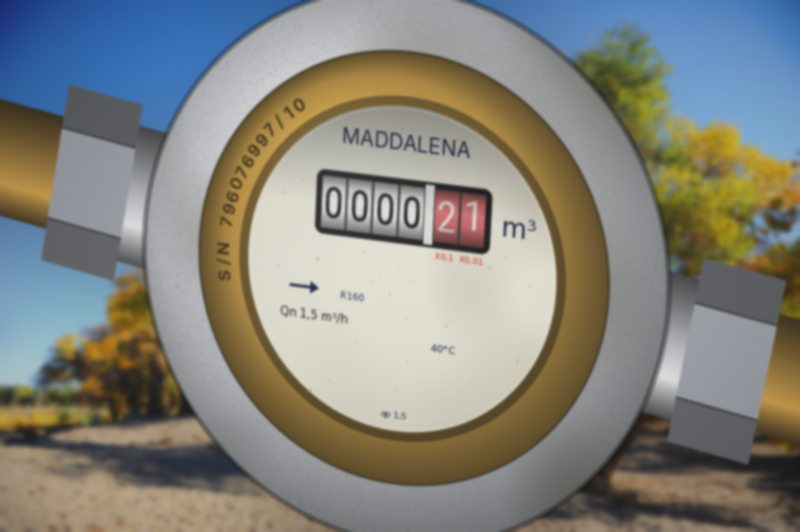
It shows 0.21 m³
